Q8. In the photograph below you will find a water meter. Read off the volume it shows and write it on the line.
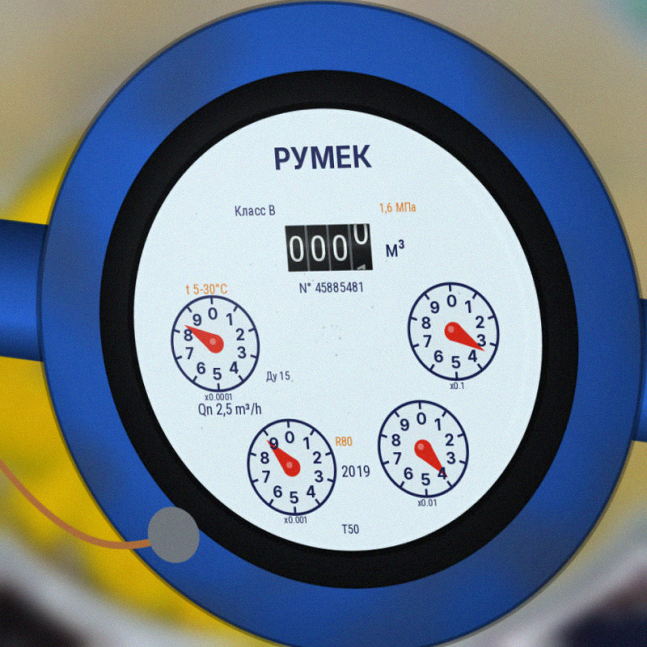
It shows 0.3388 m³
